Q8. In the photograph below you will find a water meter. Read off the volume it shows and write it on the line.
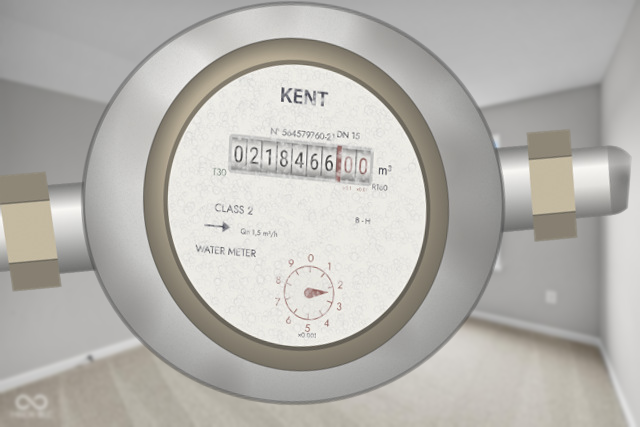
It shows 218466.002 m³
